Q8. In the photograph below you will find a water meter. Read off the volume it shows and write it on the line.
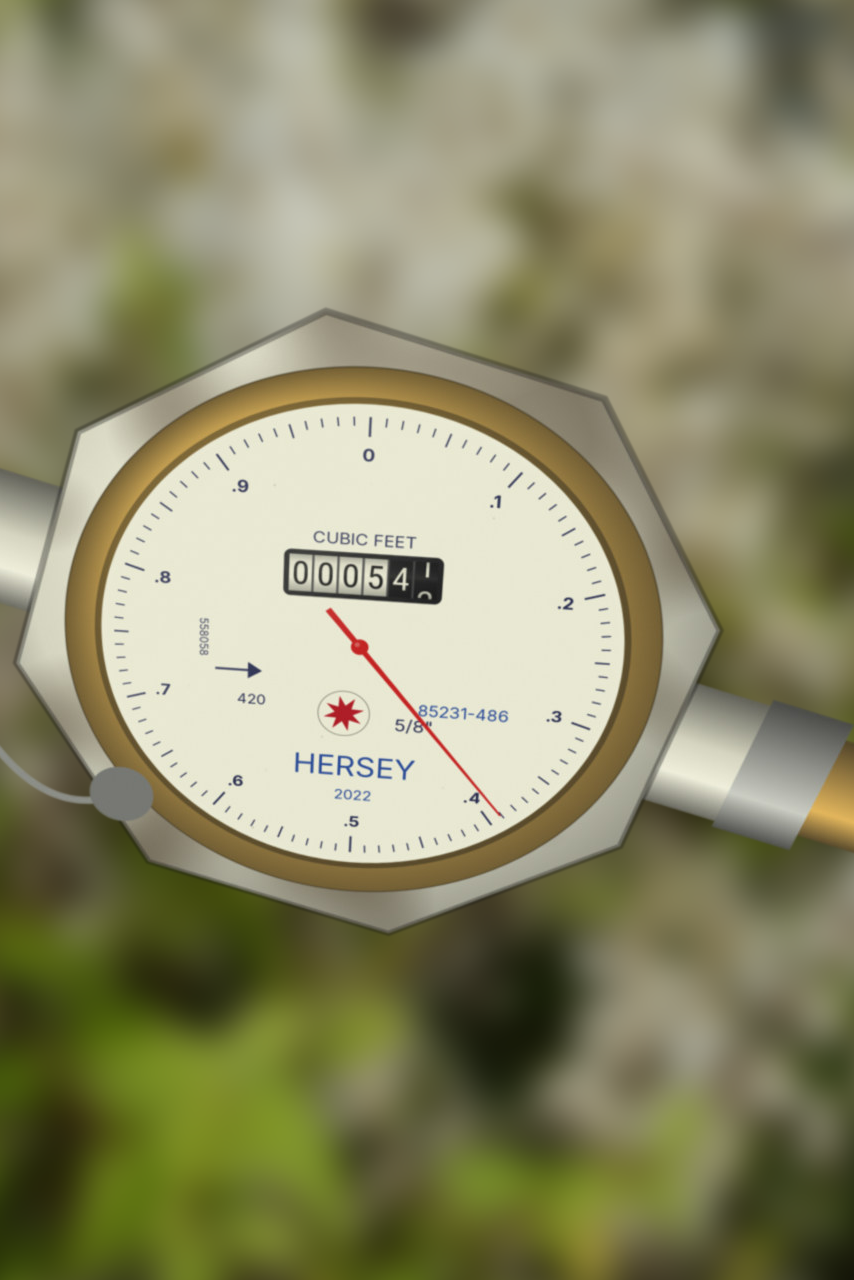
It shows 541.39 ft³
